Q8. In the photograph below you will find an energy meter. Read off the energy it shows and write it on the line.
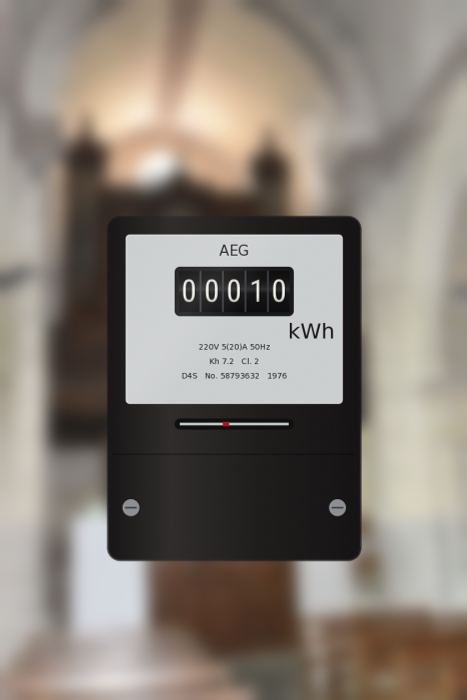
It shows 10 kWh
